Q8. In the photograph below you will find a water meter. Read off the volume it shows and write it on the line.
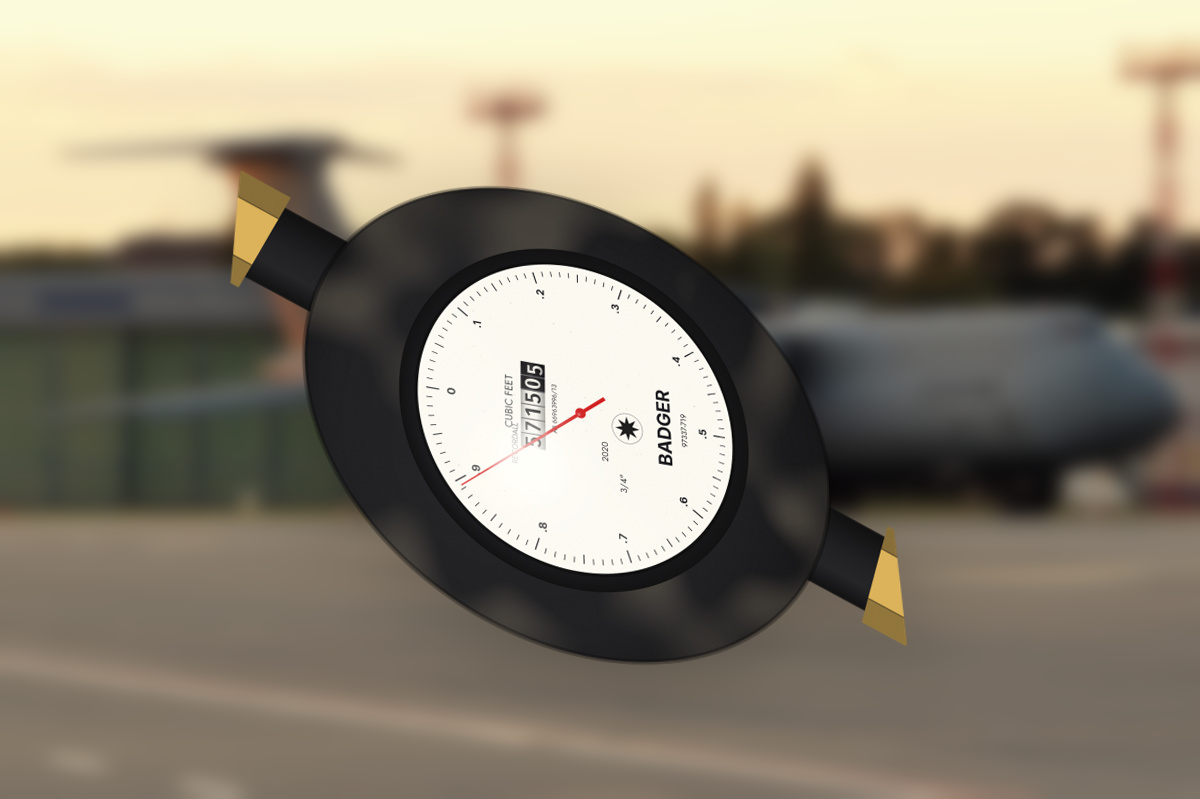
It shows 571504.89 ft³
